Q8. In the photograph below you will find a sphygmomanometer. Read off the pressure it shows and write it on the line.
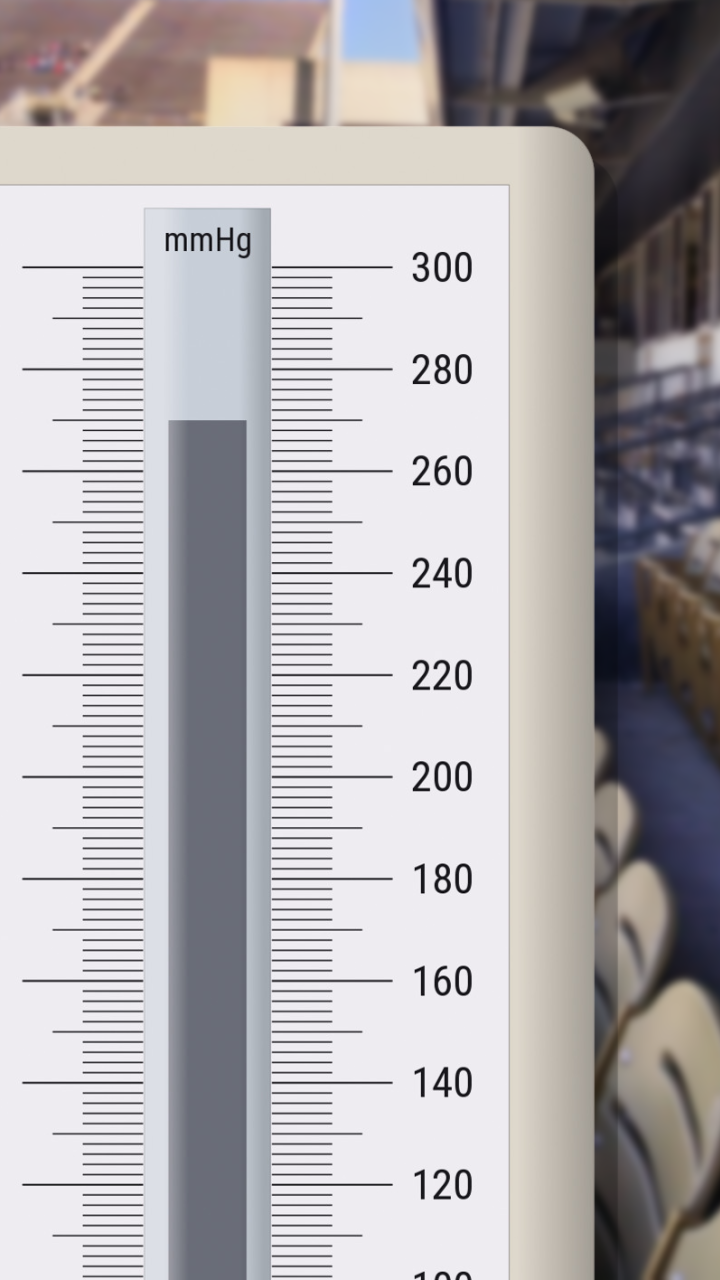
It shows 270 mmHg
